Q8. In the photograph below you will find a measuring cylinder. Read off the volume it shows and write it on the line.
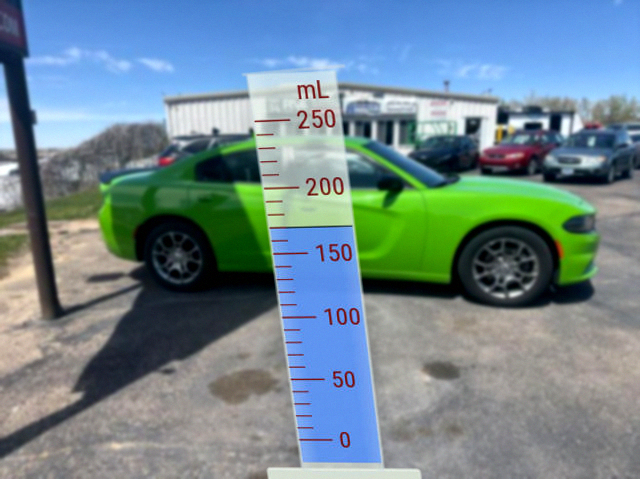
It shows 170 mL
